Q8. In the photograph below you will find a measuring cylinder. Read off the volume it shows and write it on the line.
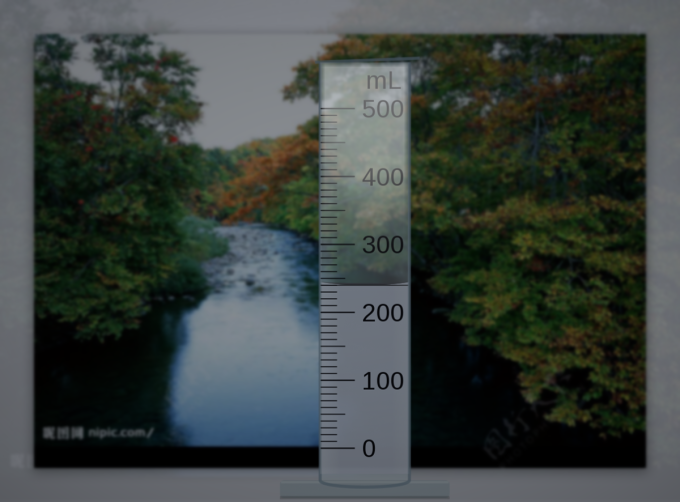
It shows 240 mL
